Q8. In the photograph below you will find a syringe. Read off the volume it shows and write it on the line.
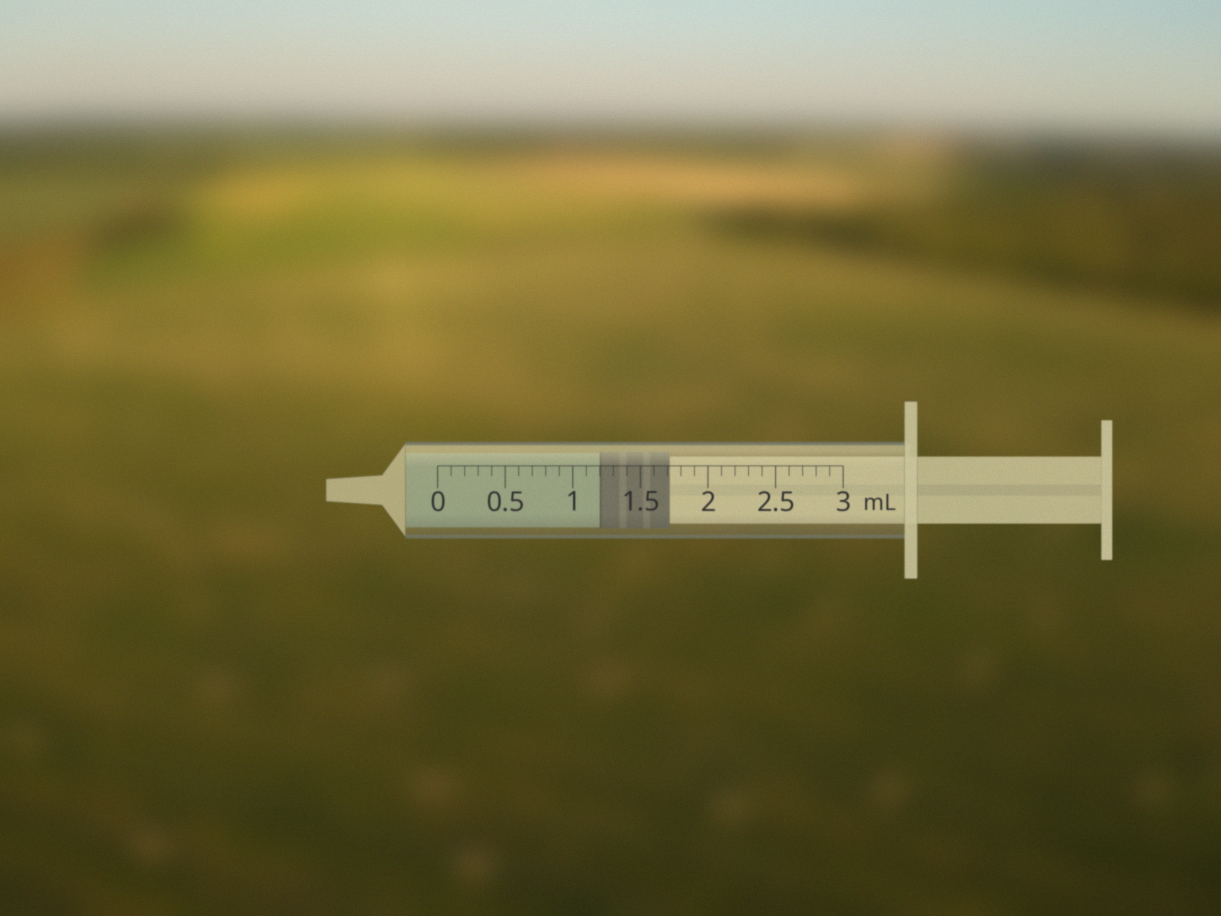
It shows 1.2 mL
